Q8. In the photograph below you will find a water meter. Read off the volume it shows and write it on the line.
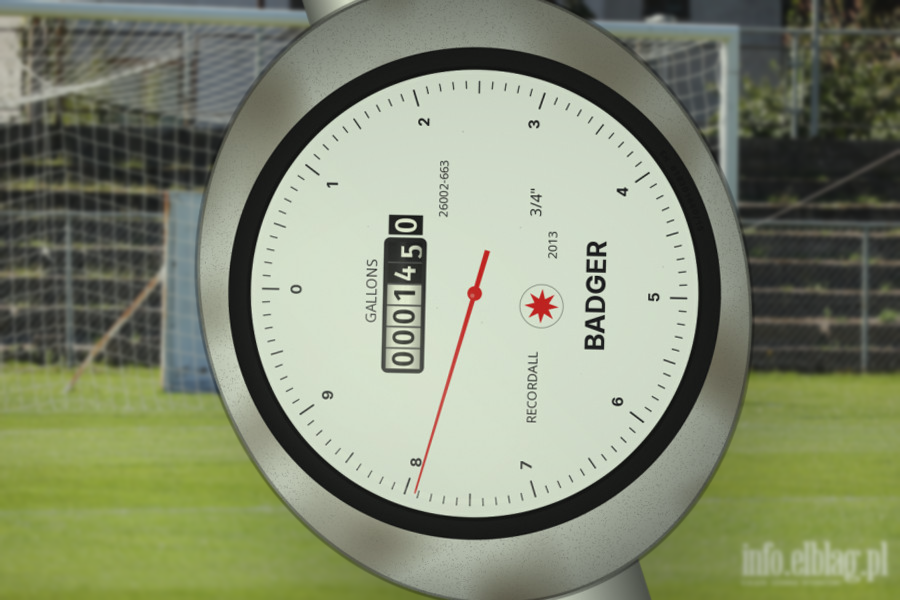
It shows 1447.9 gal
